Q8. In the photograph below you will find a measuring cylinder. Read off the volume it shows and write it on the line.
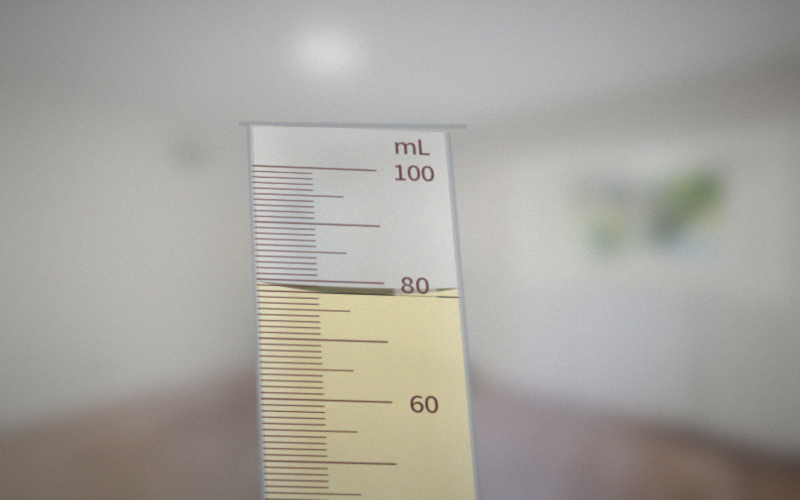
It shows 78 mL
